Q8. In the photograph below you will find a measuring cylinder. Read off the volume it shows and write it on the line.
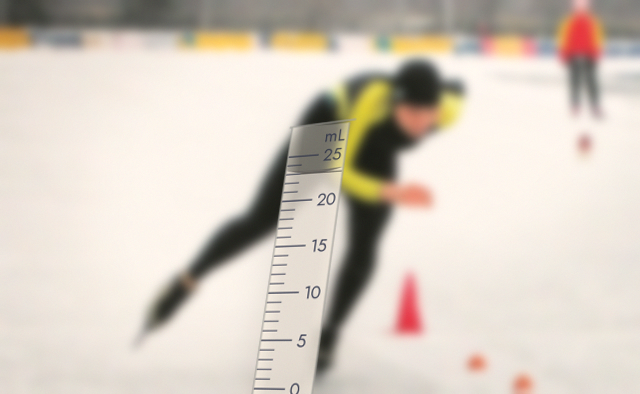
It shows 23 mL
